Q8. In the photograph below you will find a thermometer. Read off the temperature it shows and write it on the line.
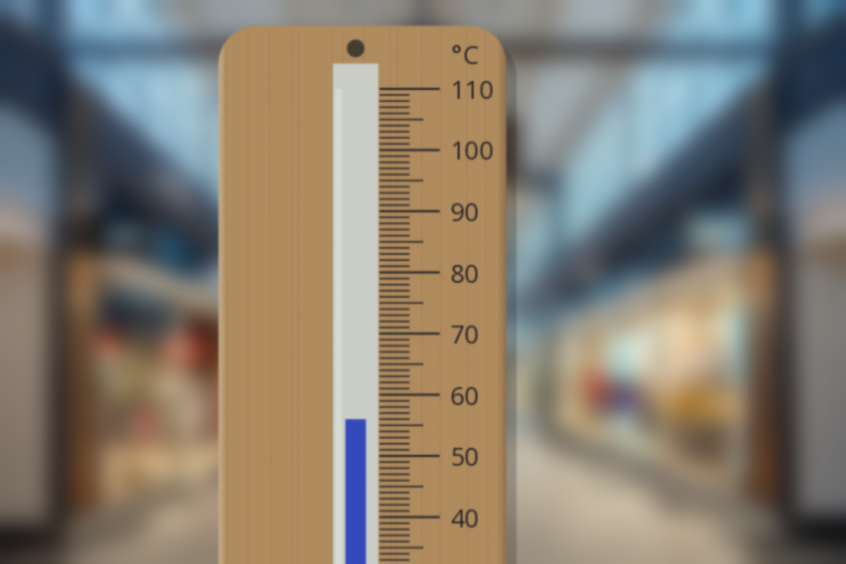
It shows 56 °C
